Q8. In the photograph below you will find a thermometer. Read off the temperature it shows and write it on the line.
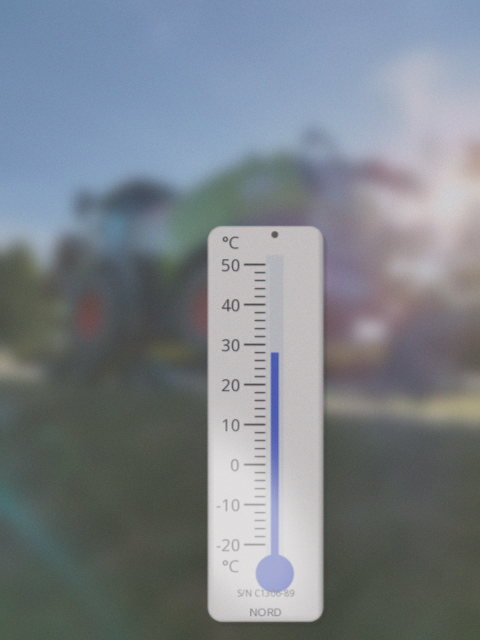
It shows 28 °C
